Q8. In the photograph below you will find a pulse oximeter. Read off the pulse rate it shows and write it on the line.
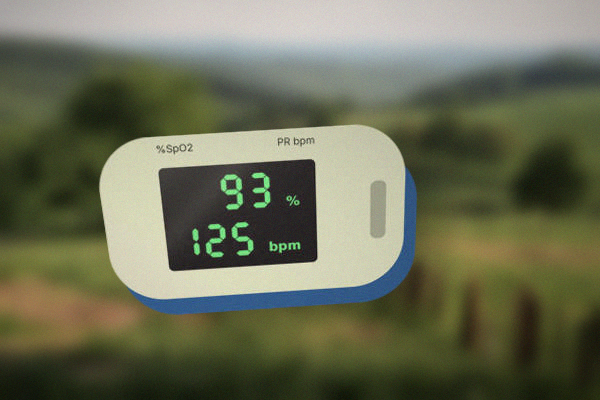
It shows 125 bpm
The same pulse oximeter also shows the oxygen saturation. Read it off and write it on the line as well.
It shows 93 %
